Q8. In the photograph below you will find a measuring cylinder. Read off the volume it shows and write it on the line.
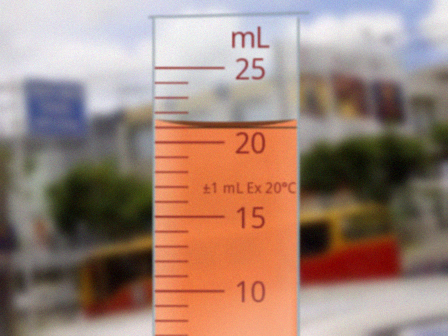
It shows 21 mL
